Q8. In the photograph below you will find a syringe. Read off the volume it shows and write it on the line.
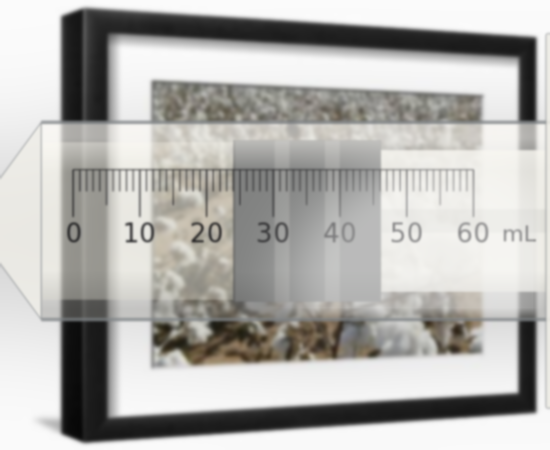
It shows 24 mL
